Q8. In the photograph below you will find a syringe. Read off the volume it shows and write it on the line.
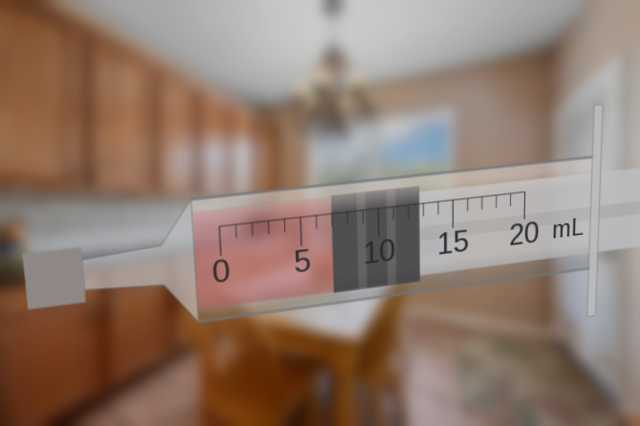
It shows 7 mL
